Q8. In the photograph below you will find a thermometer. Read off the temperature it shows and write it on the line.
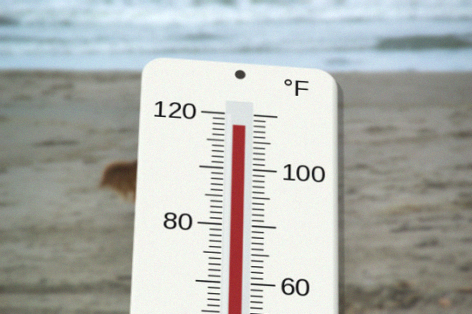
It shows 116 °F
